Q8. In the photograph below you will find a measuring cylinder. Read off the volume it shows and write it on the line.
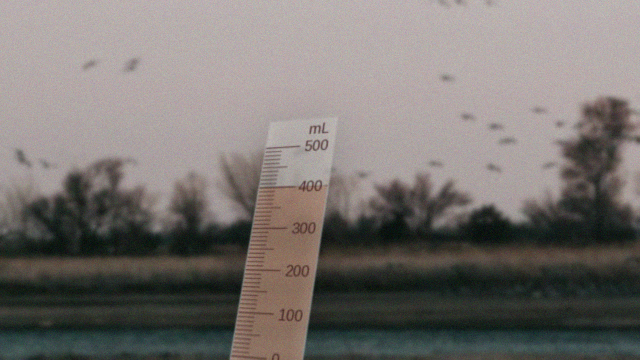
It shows 400 mL
